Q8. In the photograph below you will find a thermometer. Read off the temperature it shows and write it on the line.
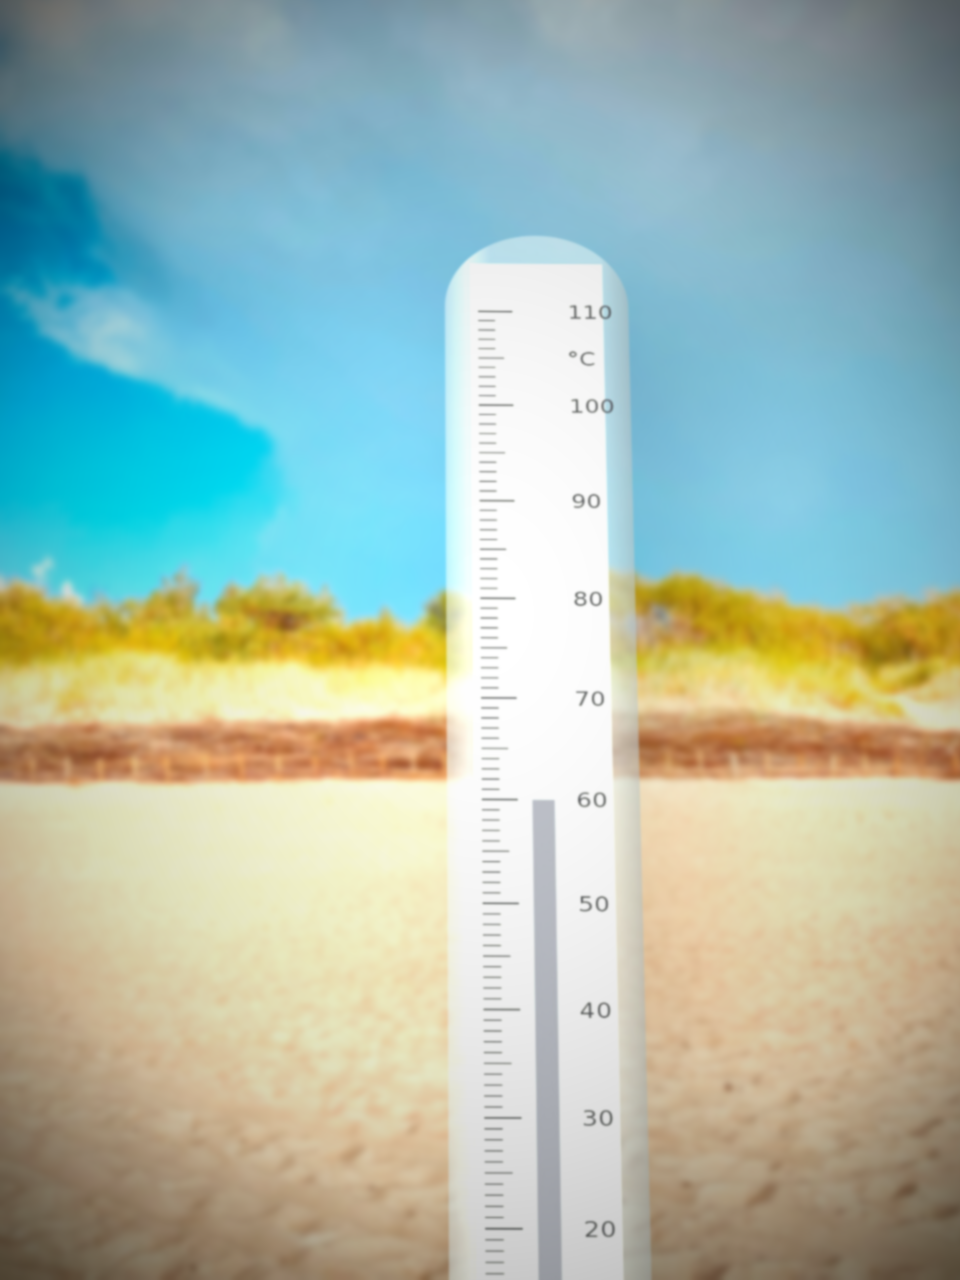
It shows 60 °C
